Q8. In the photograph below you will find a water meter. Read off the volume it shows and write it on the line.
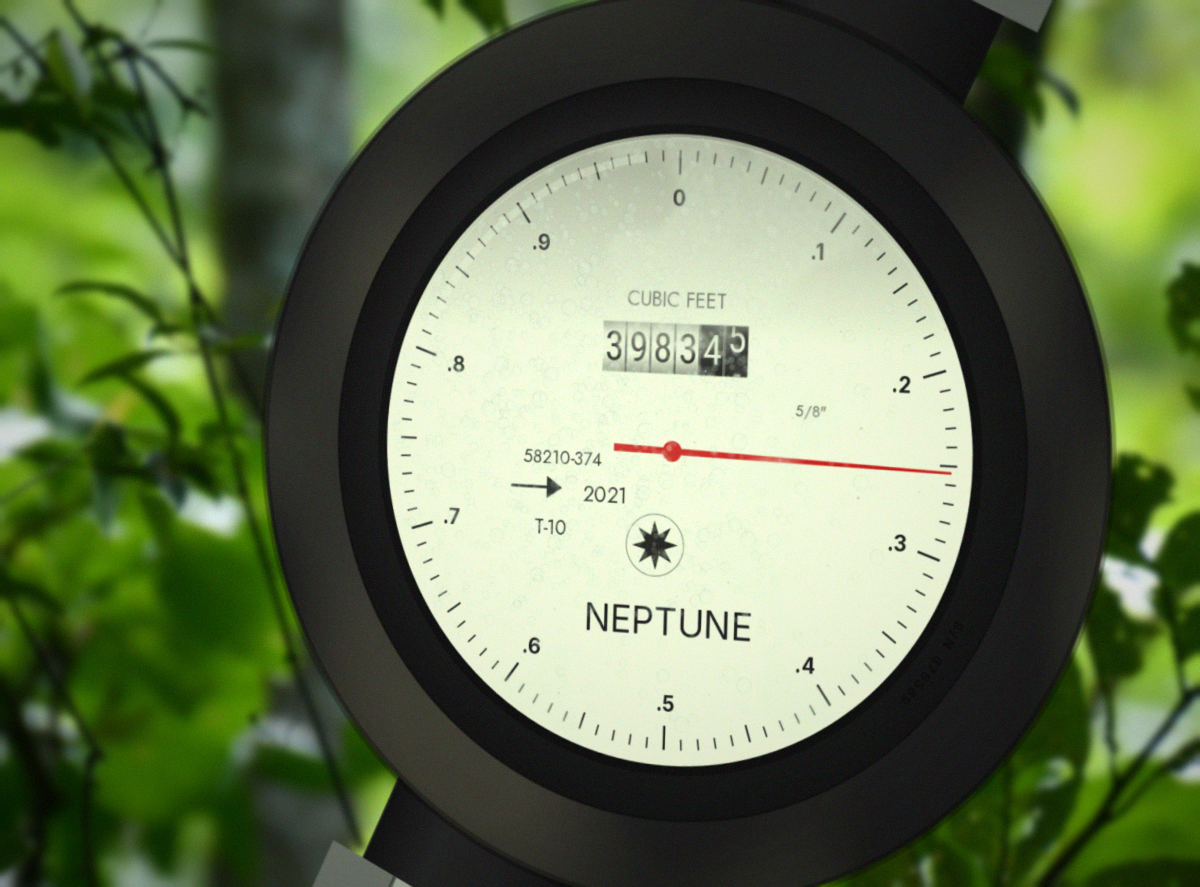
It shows 398345.25 ft³
